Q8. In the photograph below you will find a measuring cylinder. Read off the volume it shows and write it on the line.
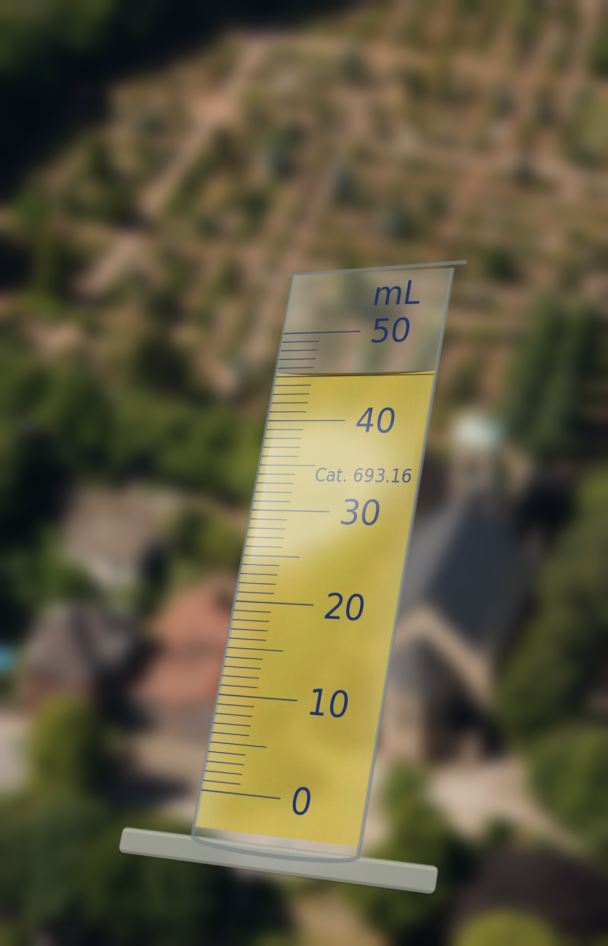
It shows 45 mL
